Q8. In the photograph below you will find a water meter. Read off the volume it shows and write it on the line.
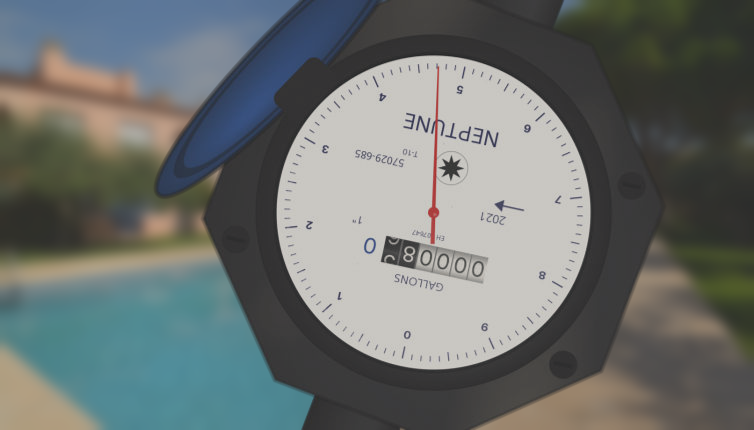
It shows 854.7 gal
